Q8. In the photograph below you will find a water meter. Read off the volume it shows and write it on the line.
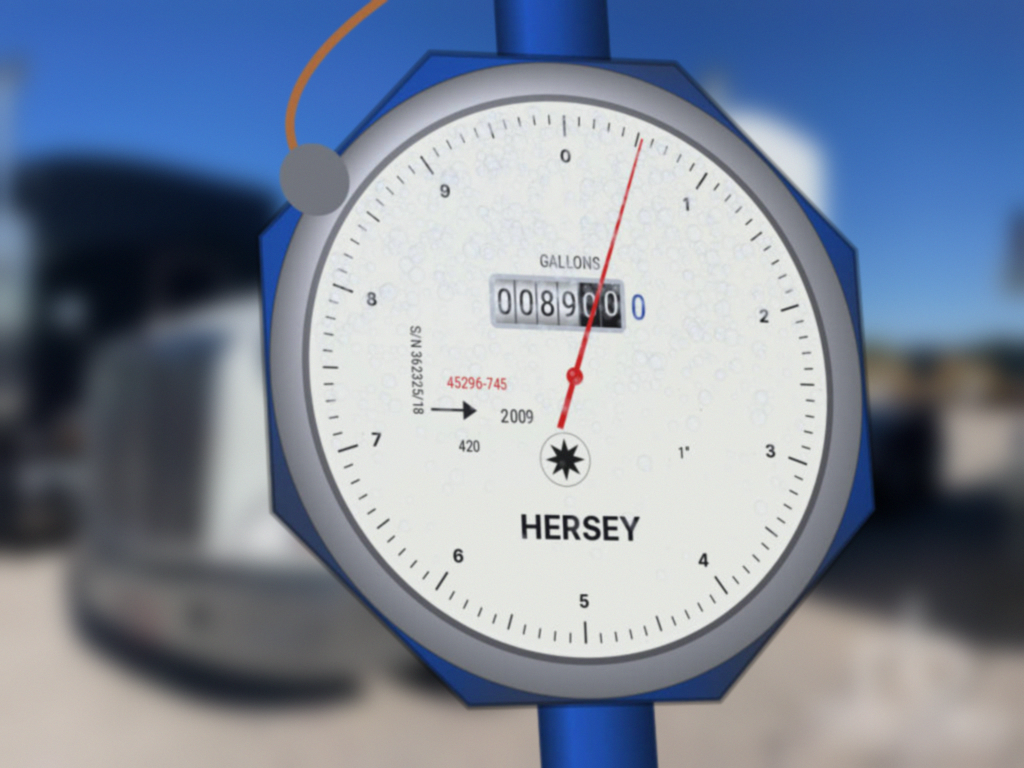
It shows 89000.5 gal
